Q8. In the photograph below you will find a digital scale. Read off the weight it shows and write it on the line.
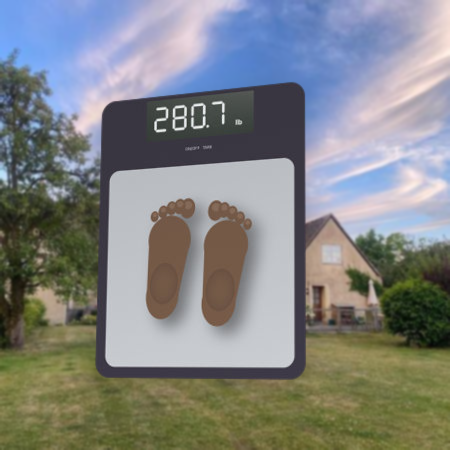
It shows 280.7 lb
